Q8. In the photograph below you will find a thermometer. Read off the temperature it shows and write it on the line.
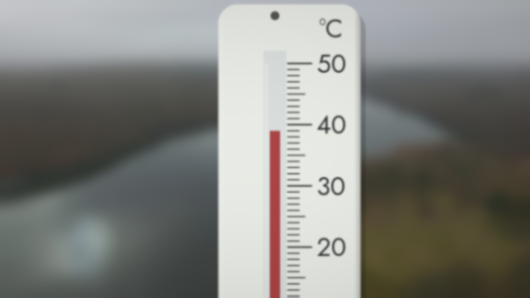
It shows 39 °C
